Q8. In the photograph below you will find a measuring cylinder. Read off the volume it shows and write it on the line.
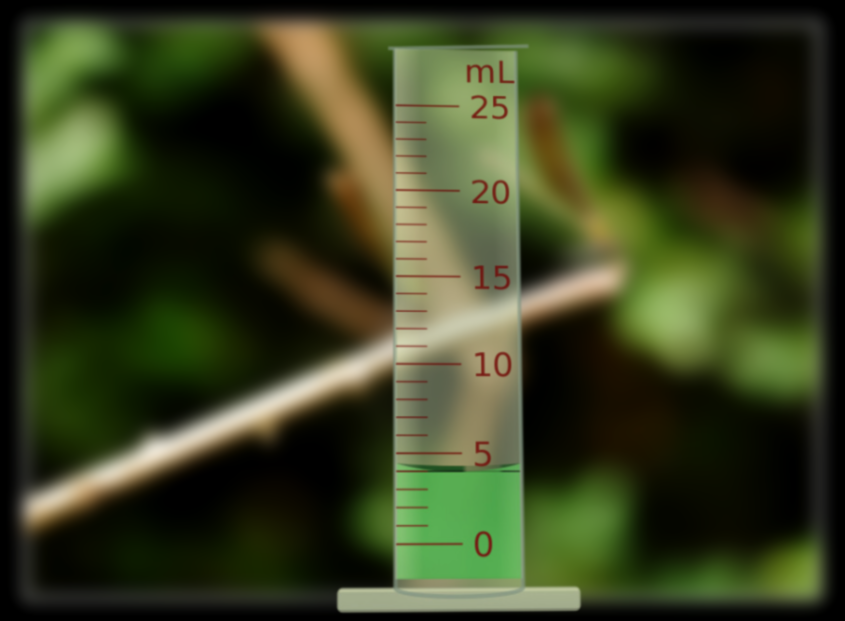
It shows 4 mL
